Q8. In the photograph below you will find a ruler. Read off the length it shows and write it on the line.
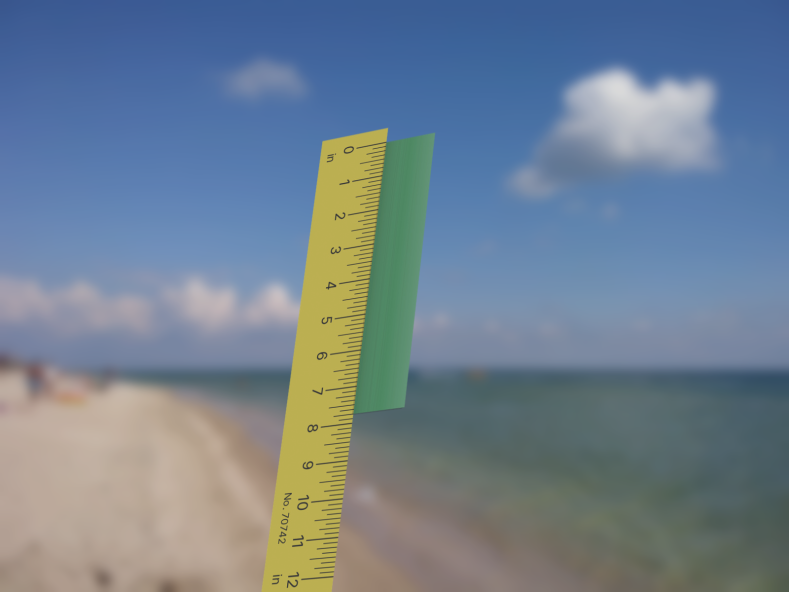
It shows 7.75 in
